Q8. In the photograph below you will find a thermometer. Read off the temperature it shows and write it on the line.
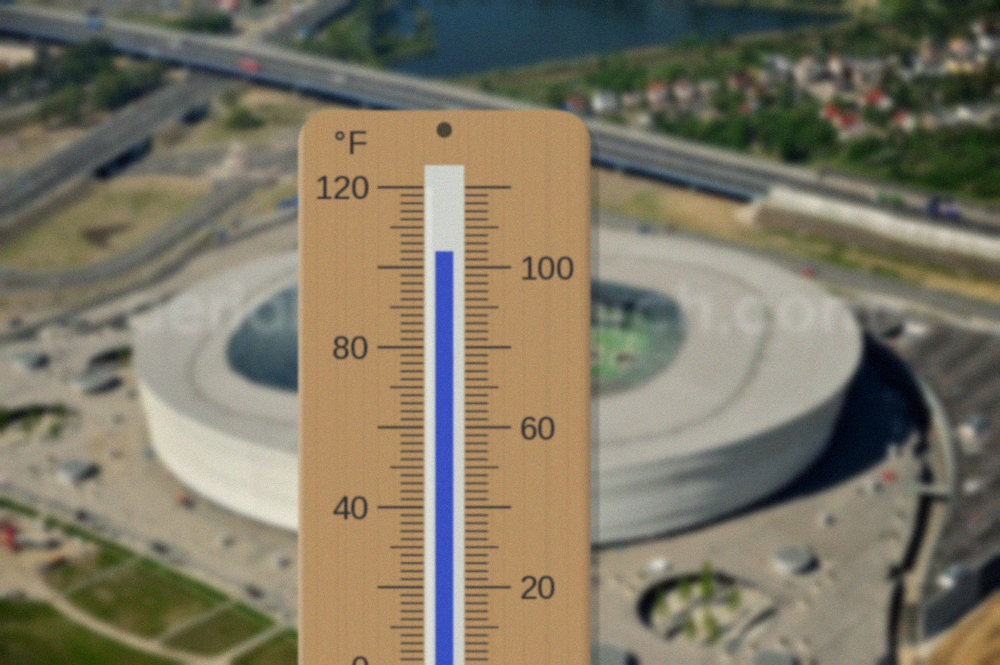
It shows 104 °F
